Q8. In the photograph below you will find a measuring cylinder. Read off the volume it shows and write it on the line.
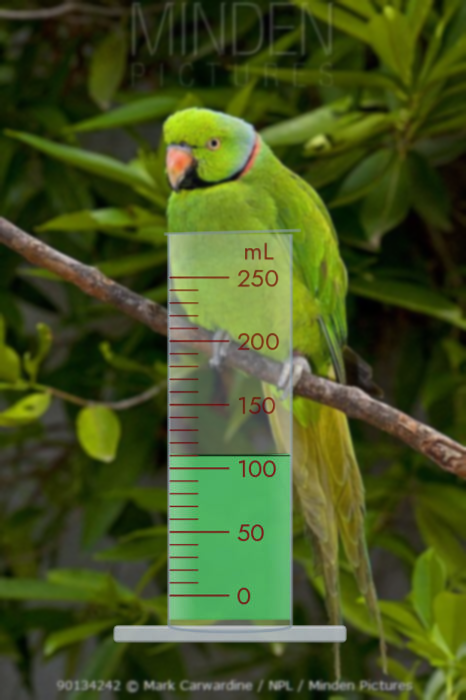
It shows 110 mL
